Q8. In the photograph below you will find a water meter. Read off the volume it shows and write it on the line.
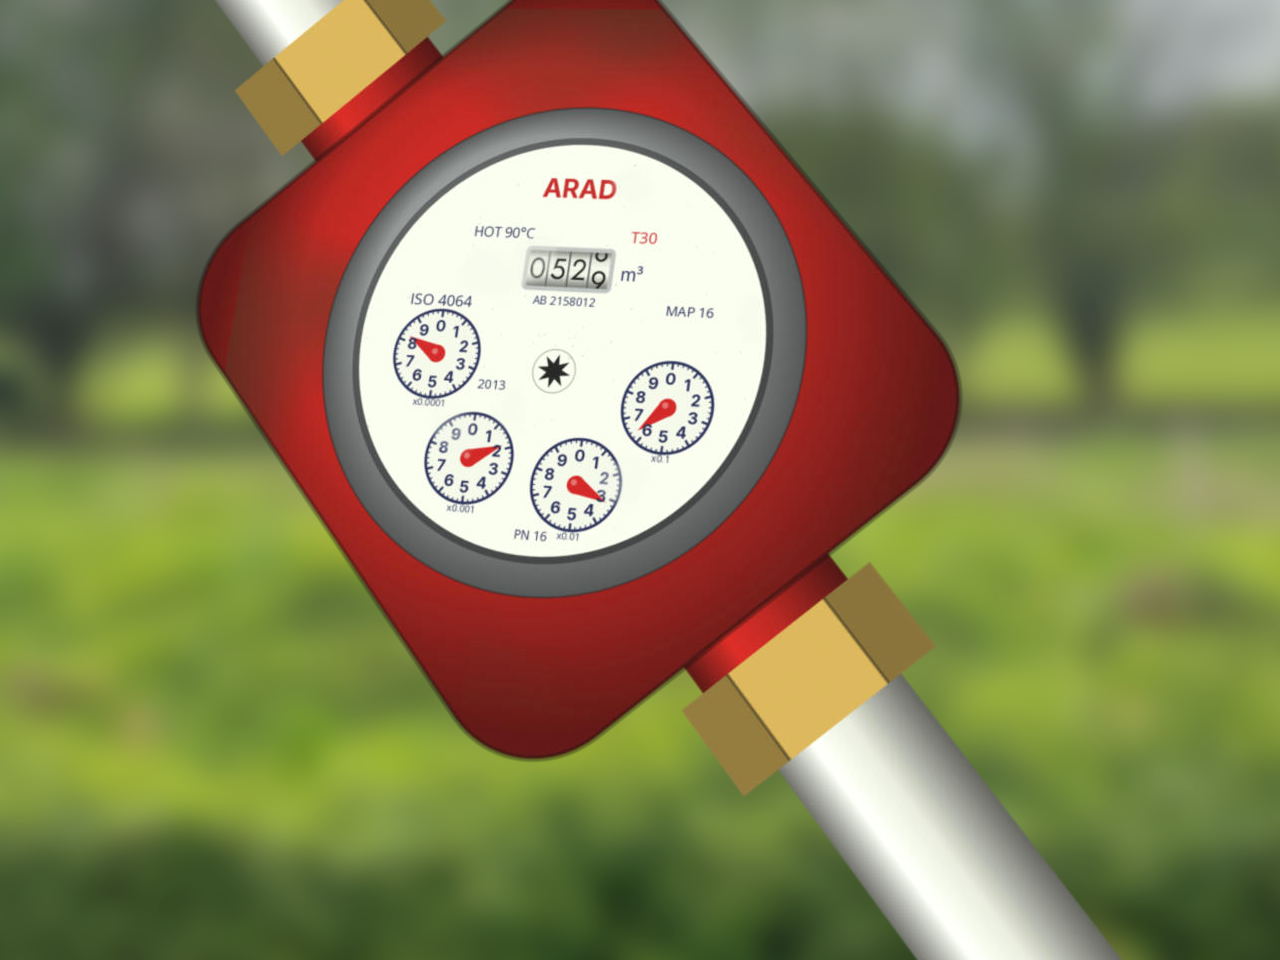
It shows 528.6318 m³
